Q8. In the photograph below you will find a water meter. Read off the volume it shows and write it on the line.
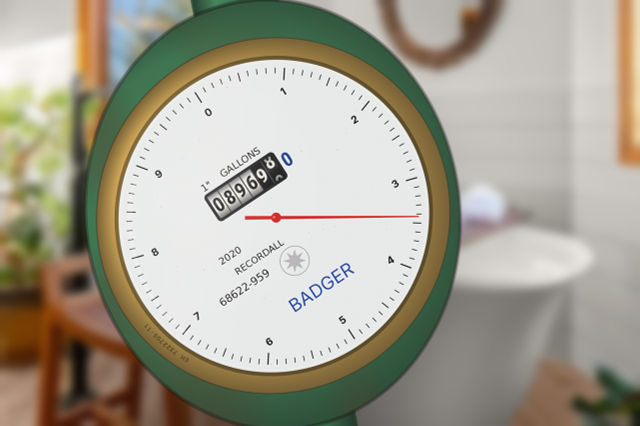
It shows 896983.4 gal
